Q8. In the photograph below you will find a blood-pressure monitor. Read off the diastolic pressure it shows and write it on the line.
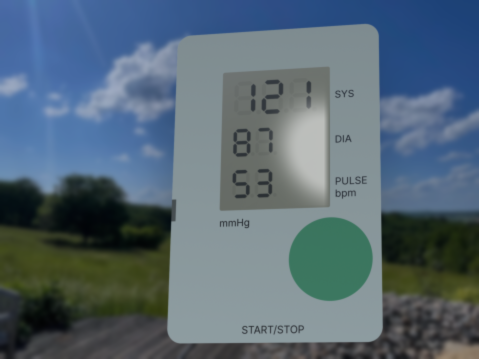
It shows 87 mmHg
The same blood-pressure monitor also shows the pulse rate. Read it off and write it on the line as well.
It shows 53 bpm
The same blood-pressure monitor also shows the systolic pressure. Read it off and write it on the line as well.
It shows 121 mmHg
